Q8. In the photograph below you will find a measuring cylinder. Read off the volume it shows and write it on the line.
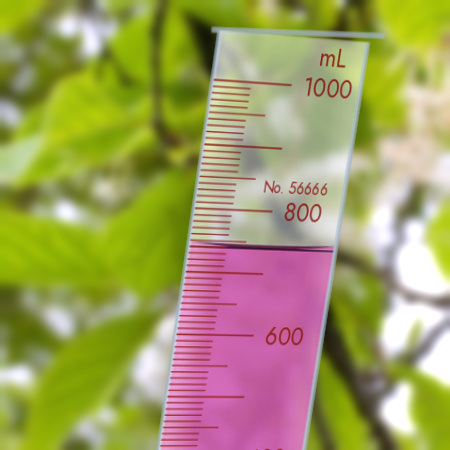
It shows 740 mL
